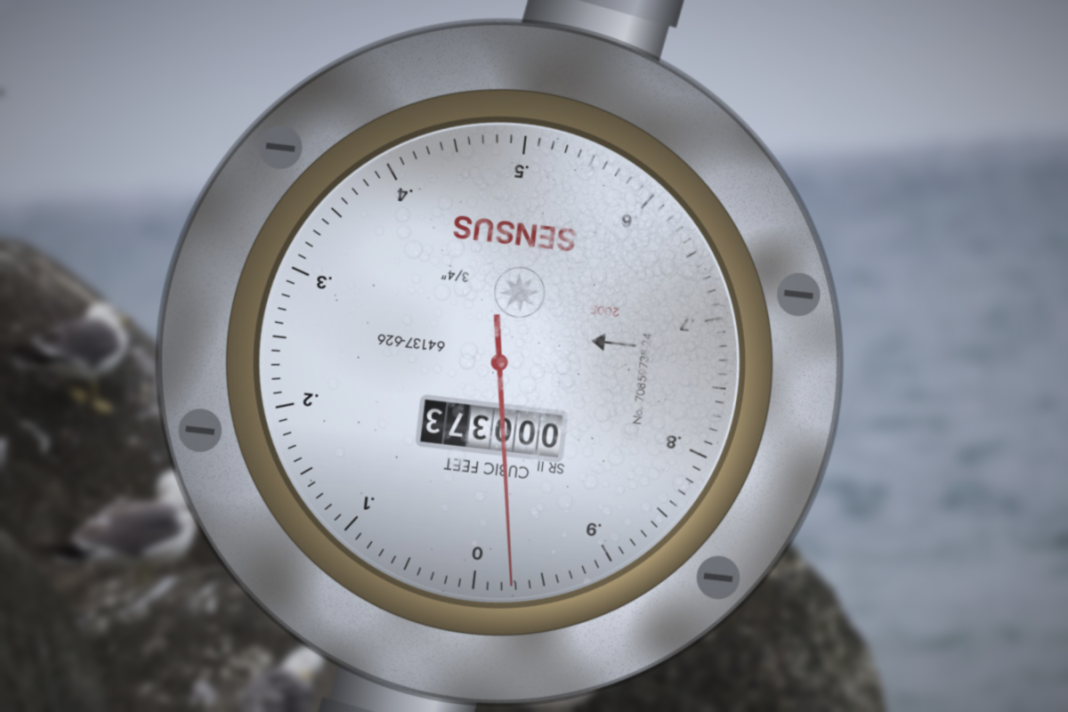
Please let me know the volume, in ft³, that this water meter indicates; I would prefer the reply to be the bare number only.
372.97
